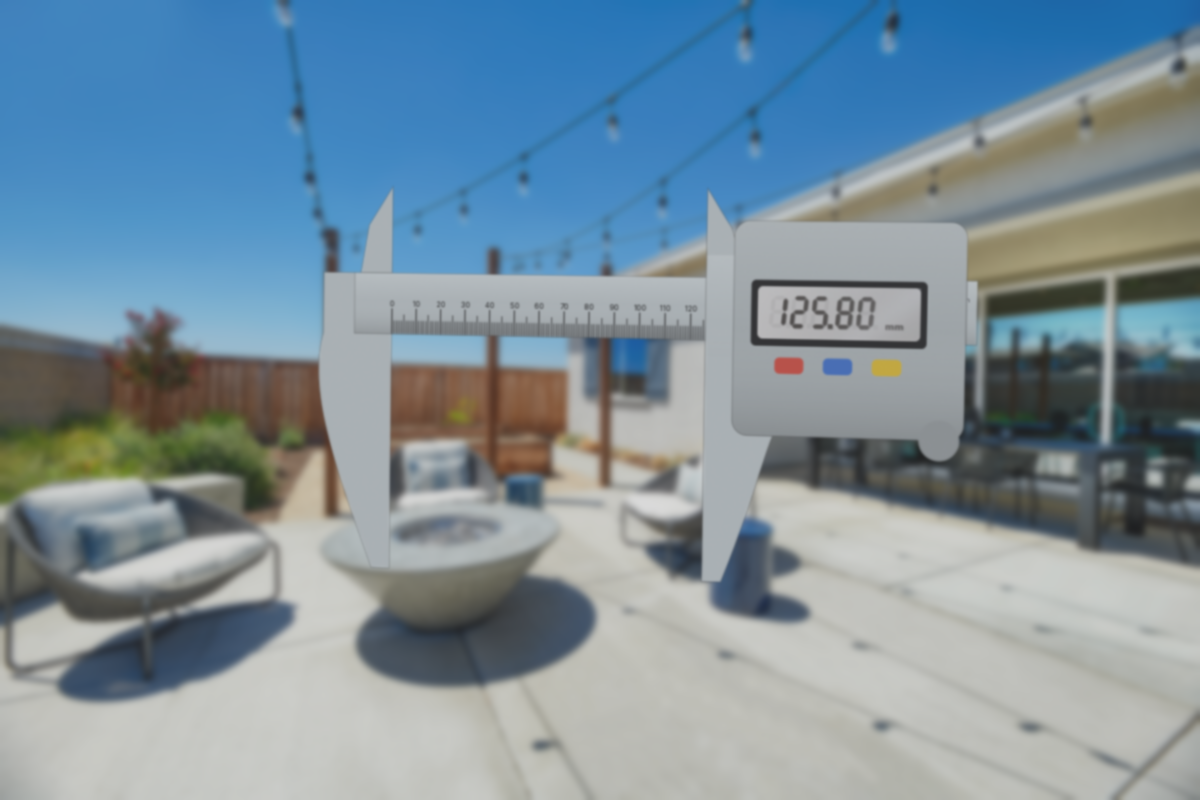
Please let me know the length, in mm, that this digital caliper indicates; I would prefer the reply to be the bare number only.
125.80
